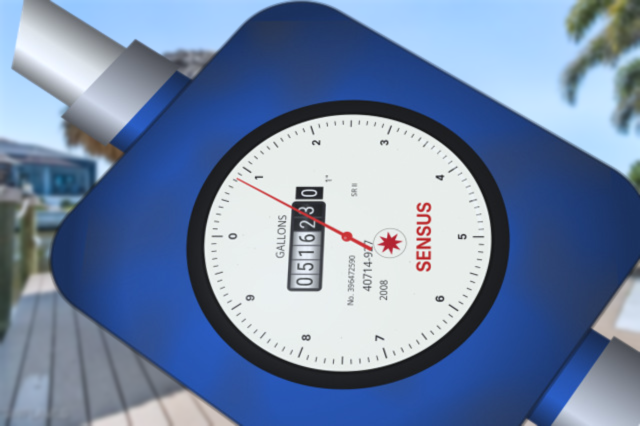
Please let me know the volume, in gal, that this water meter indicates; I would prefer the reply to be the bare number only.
516230.8
